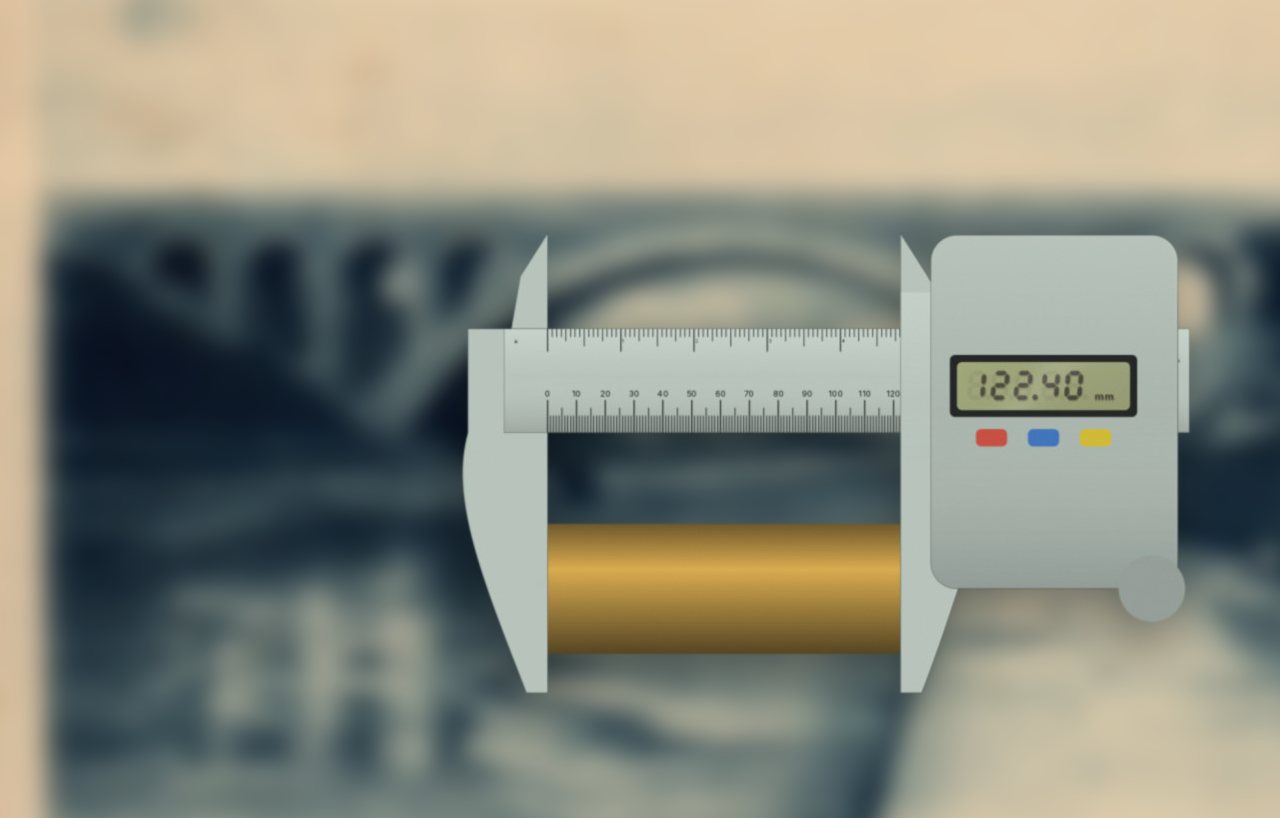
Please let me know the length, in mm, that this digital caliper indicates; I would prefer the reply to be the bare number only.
122.40
